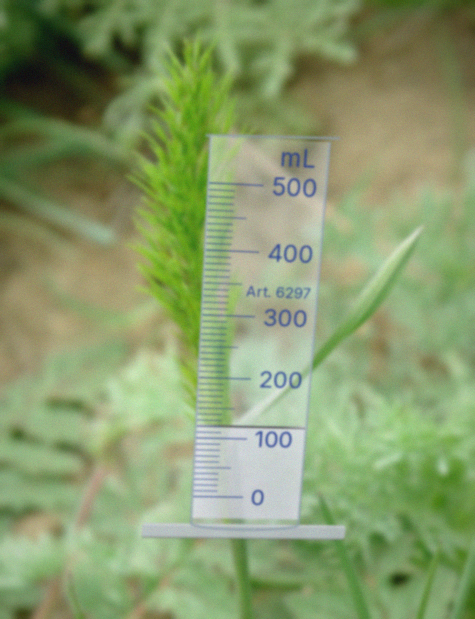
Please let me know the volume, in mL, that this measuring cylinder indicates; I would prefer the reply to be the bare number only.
120
